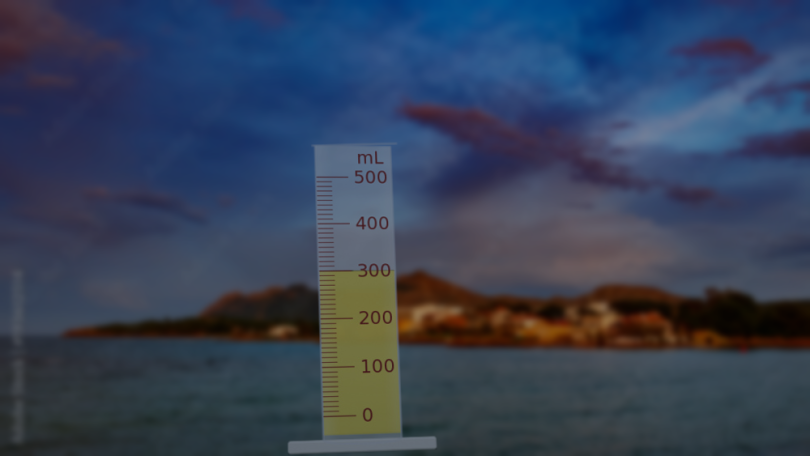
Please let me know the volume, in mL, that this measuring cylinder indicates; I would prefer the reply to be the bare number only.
300
